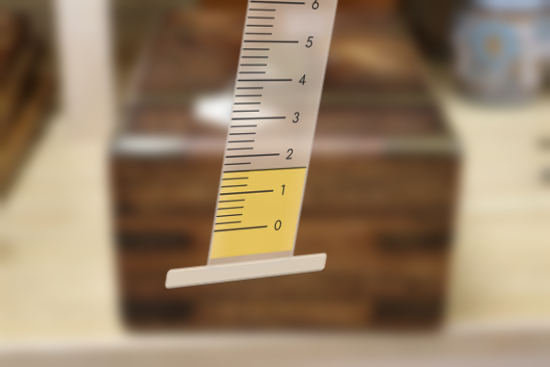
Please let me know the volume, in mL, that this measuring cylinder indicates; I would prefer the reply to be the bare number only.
1.6
